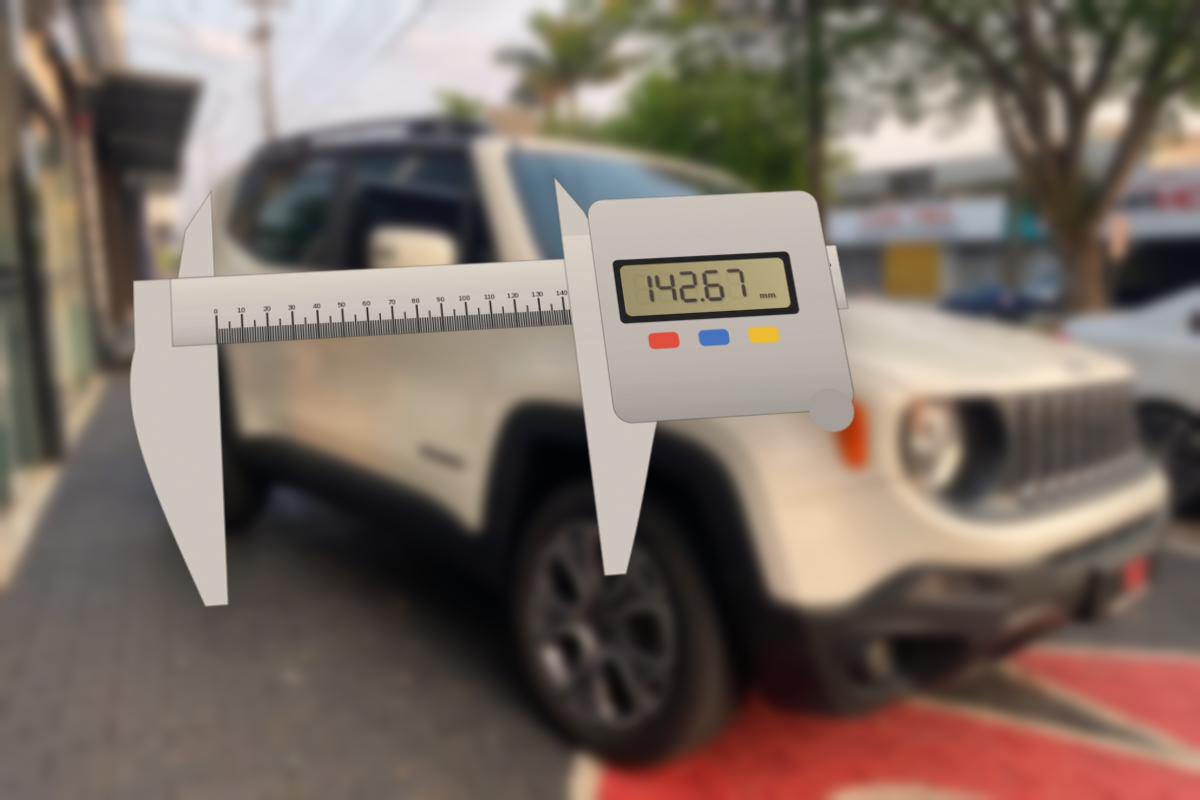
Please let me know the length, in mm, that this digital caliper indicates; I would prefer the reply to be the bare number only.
142.67
